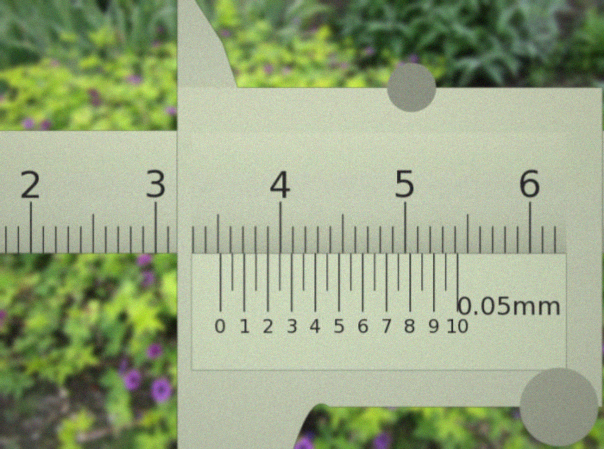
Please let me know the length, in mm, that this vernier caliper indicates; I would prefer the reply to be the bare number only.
35.2
